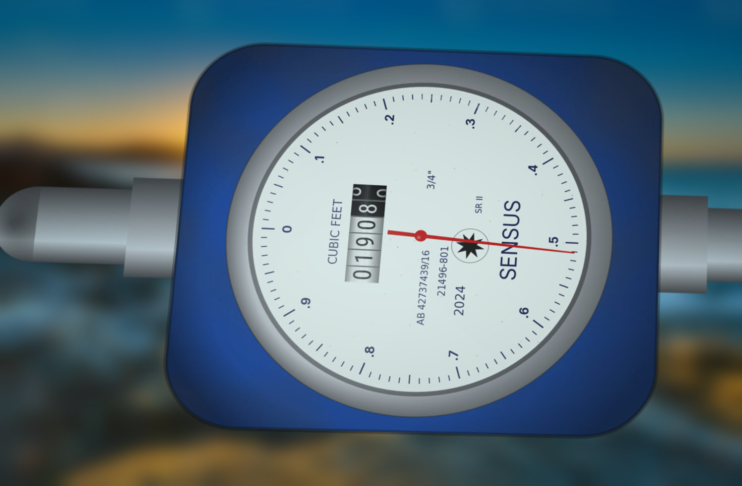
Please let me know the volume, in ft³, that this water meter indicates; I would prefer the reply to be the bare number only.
19088.51
